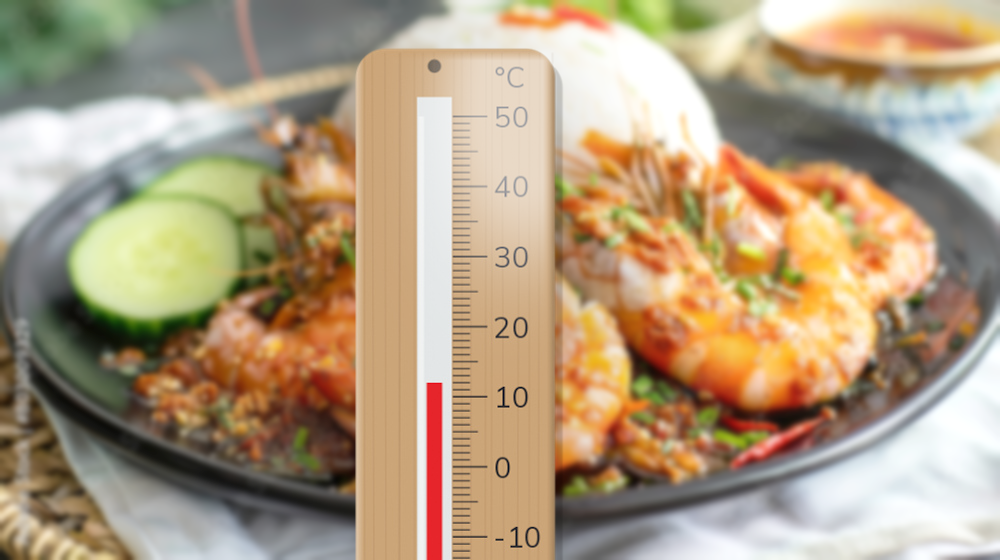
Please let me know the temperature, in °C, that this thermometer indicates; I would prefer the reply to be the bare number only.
12
